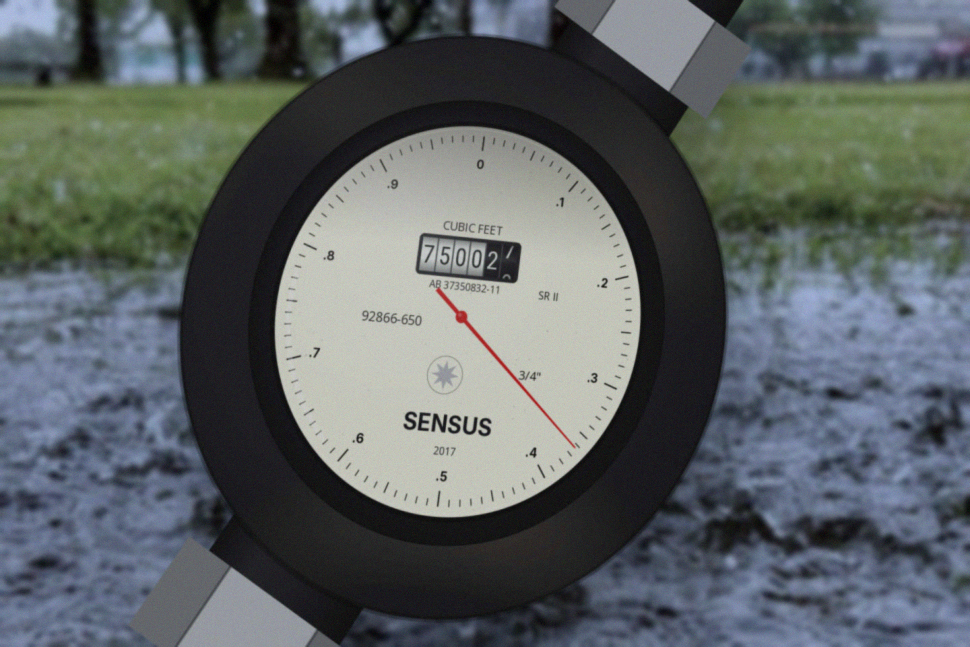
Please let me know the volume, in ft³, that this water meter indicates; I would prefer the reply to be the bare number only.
750027.36
